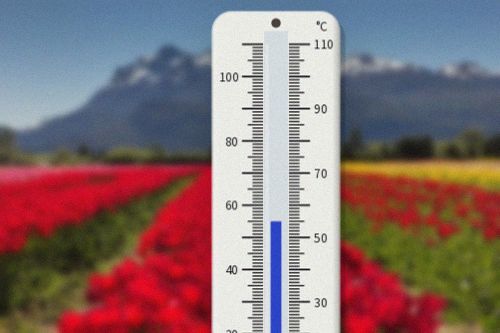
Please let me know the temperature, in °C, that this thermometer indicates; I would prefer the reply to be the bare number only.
55
